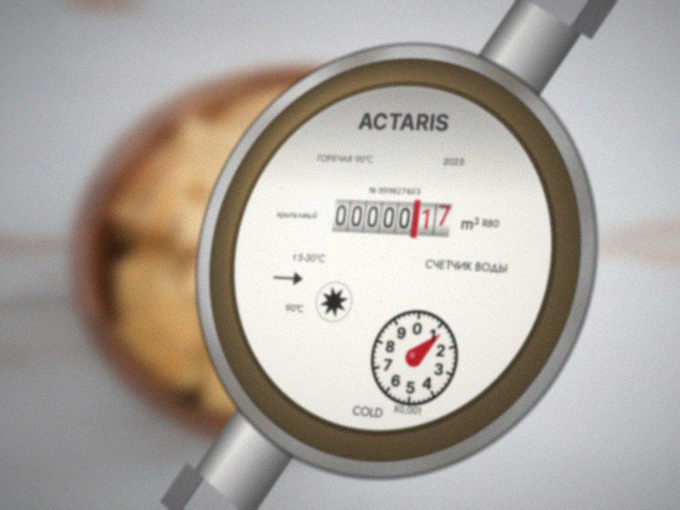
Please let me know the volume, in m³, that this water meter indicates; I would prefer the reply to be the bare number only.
0.171
